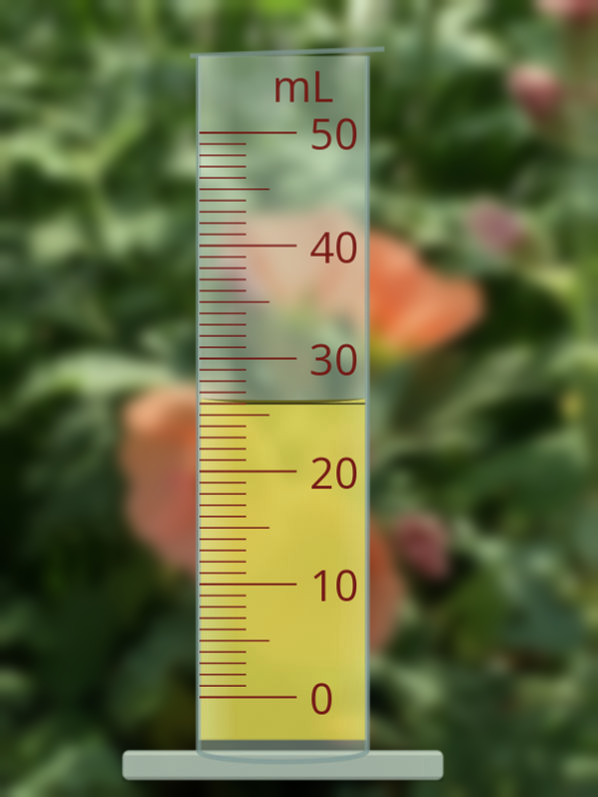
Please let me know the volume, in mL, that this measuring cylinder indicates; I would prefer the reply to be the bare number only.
26
